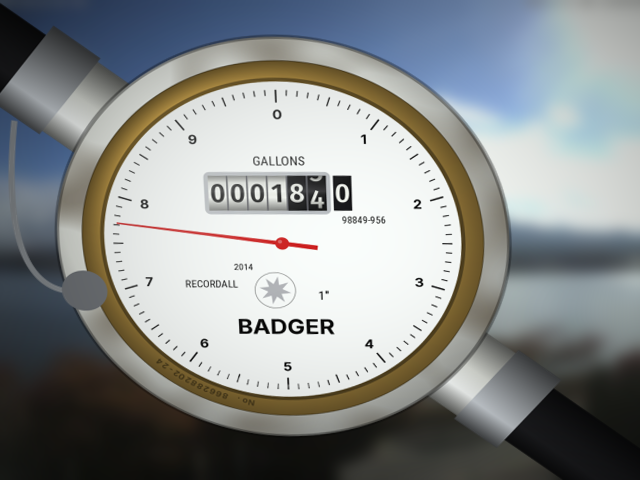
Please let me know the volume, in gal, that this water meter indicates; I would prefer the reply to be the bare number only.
1837.7
